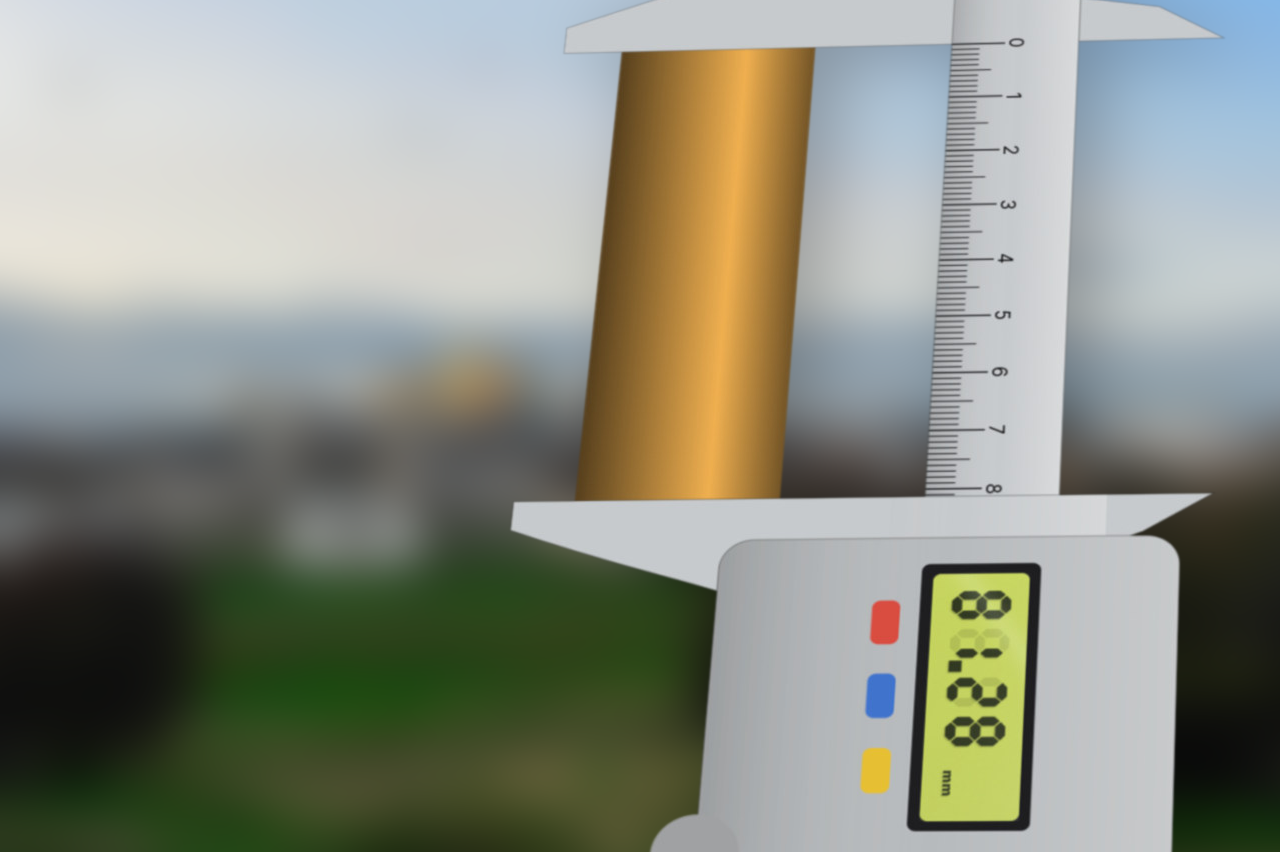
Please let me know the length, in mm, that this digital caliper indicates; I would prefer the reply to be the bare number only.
81.28
